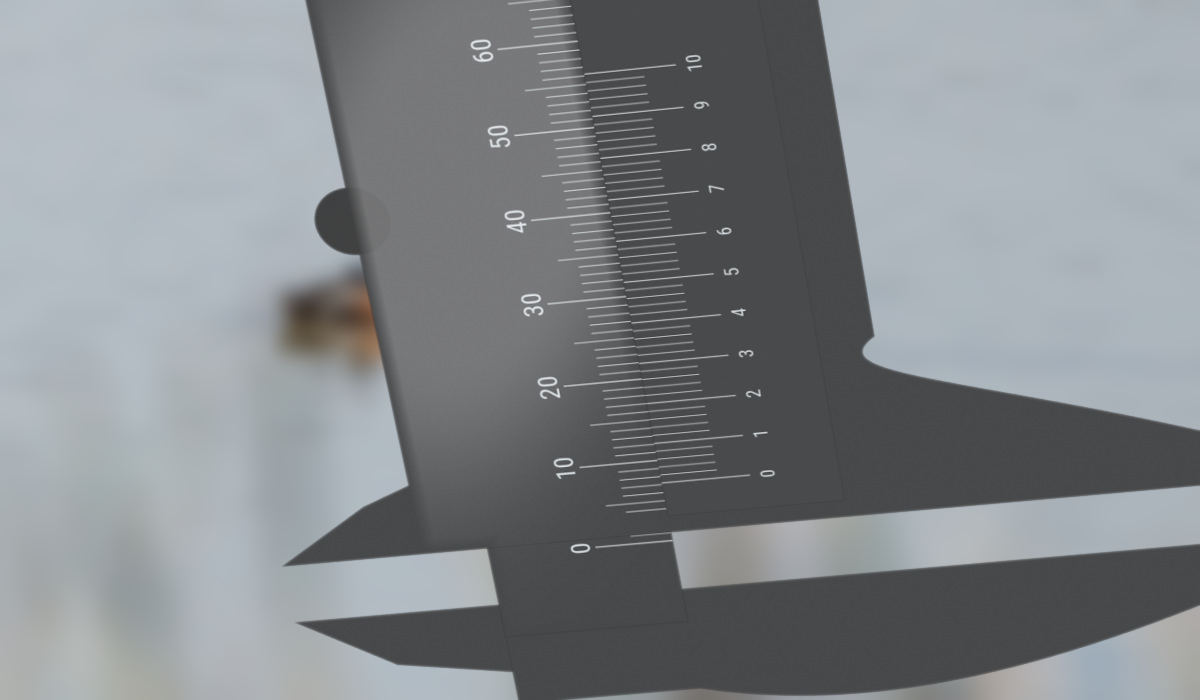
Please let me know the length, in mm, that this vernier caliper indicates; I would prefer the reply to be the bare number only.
7.2
